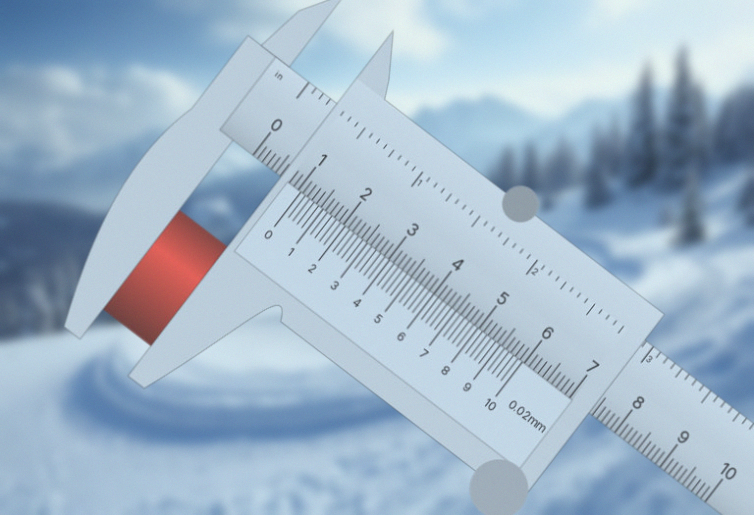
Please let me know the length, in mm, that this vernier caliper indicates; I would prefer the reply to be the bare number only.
10.6
